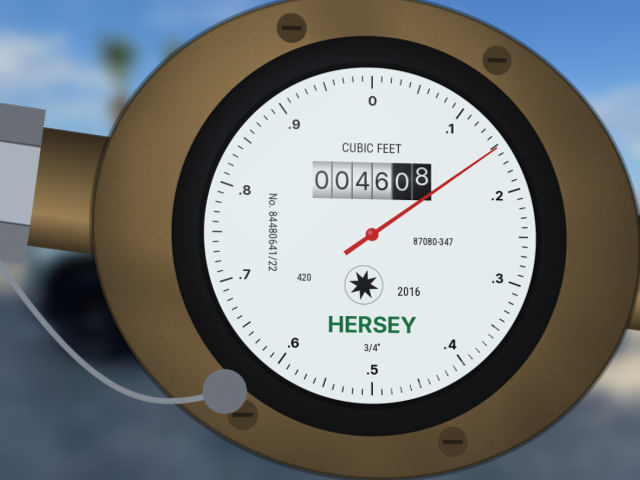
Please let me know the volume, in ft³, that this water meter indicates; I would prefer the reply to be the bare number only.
4608.15
